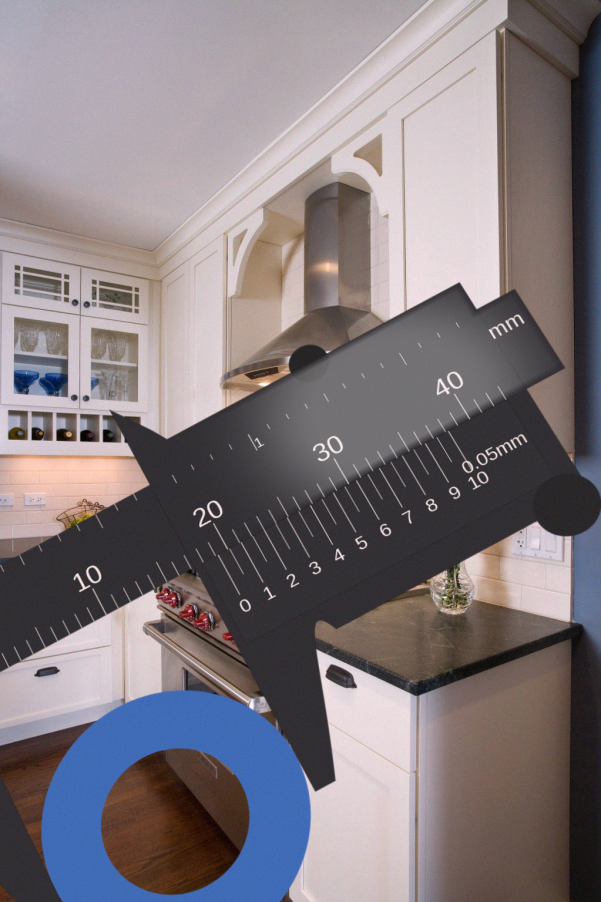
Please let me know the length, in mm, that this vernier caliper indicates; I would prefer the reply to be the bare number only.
19.2
